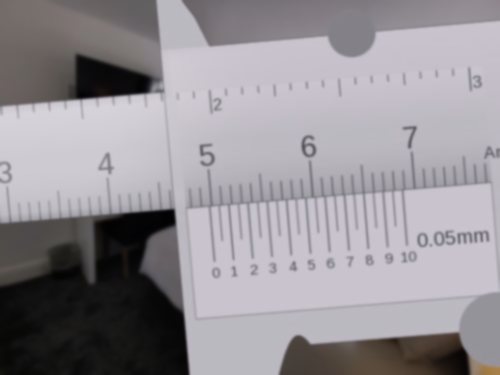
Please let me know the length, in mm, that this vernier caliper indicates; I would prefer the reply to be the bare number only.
49.8
